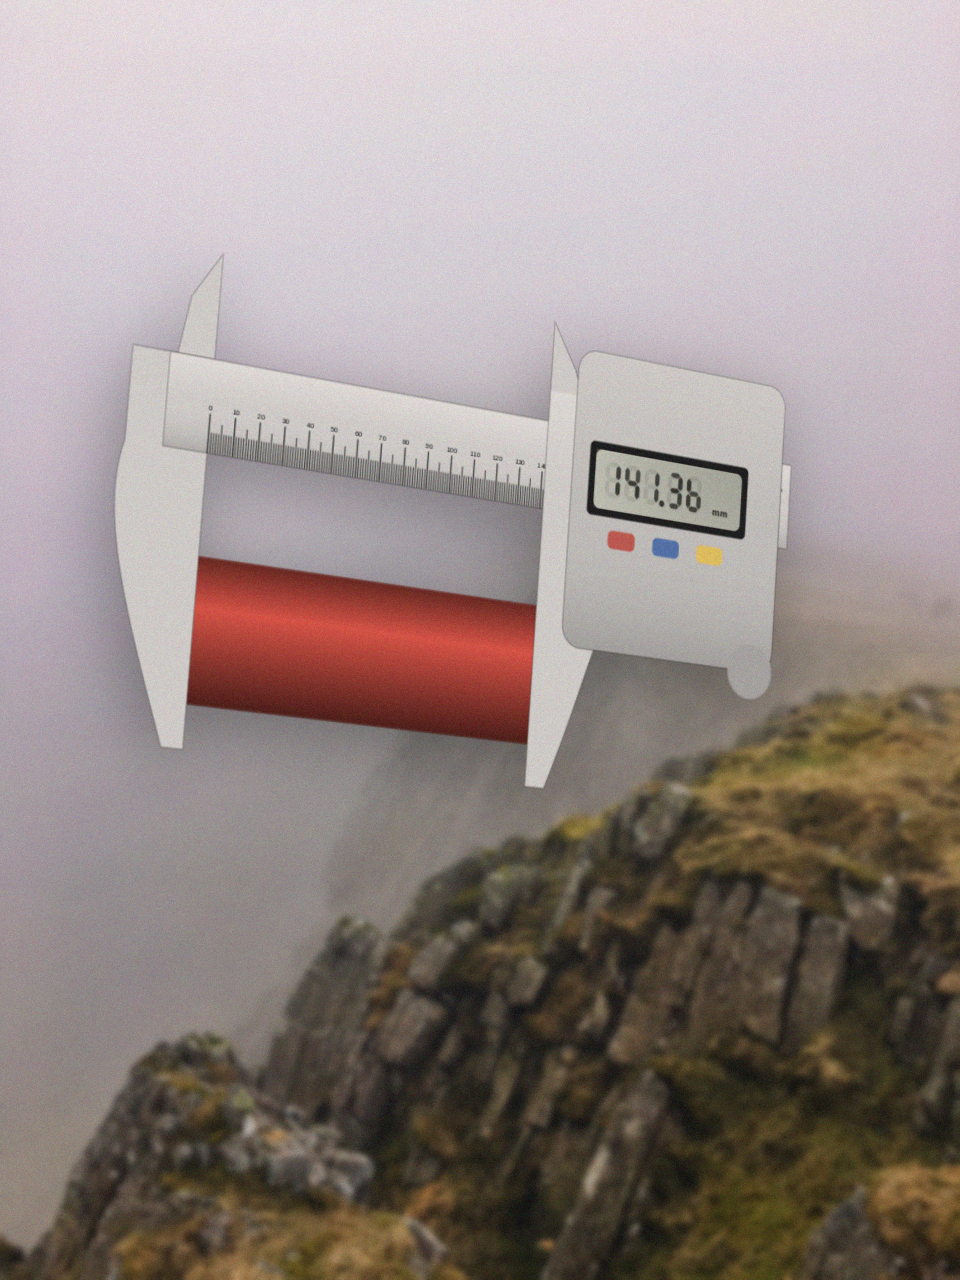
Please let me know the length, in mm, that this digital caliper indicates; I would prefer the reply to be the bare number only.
141.36
